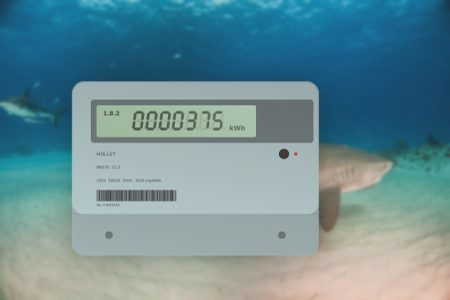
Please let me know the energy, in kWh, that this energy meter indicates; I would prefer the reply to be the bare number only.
375
